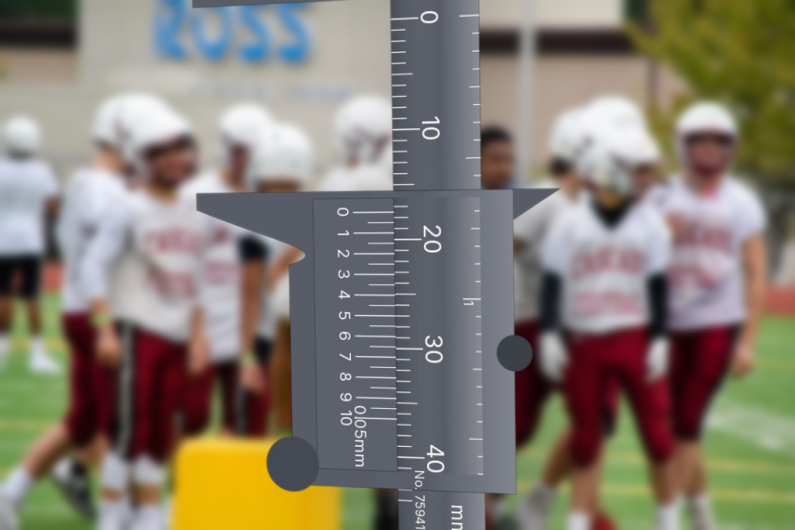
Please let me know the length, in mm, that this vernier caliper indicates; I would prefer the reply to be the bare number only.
17.5
